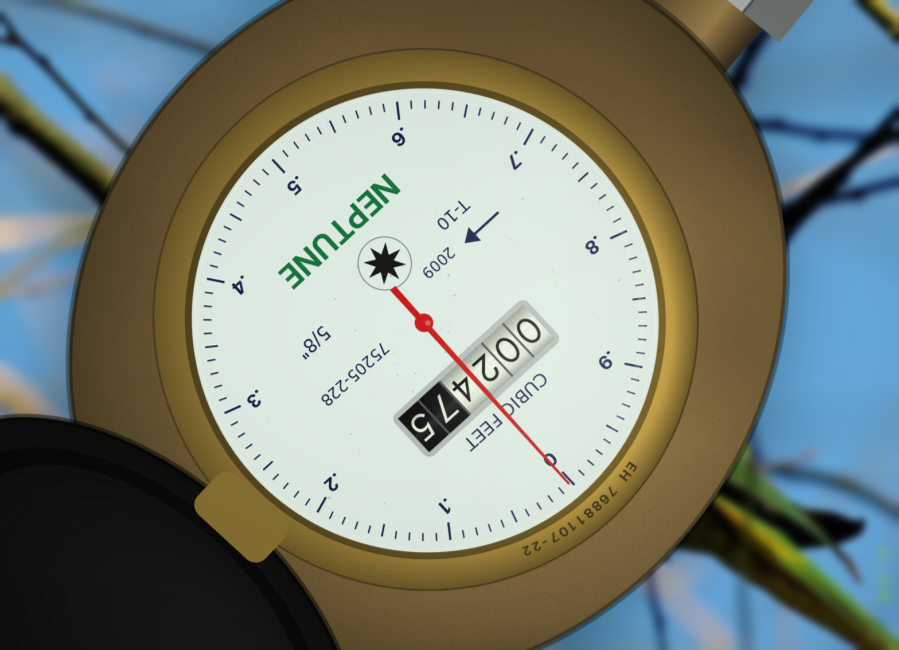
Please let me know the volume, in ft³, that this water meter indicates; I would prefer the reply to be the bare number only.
2475.00
